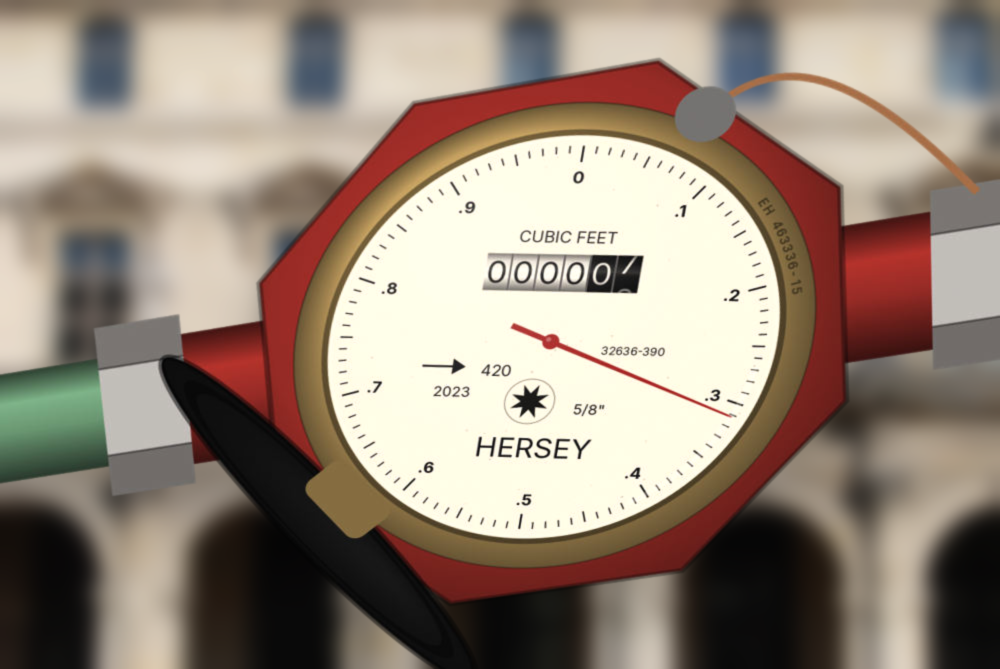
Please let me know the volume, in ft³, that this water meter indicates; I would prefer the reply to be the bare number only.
7.31
